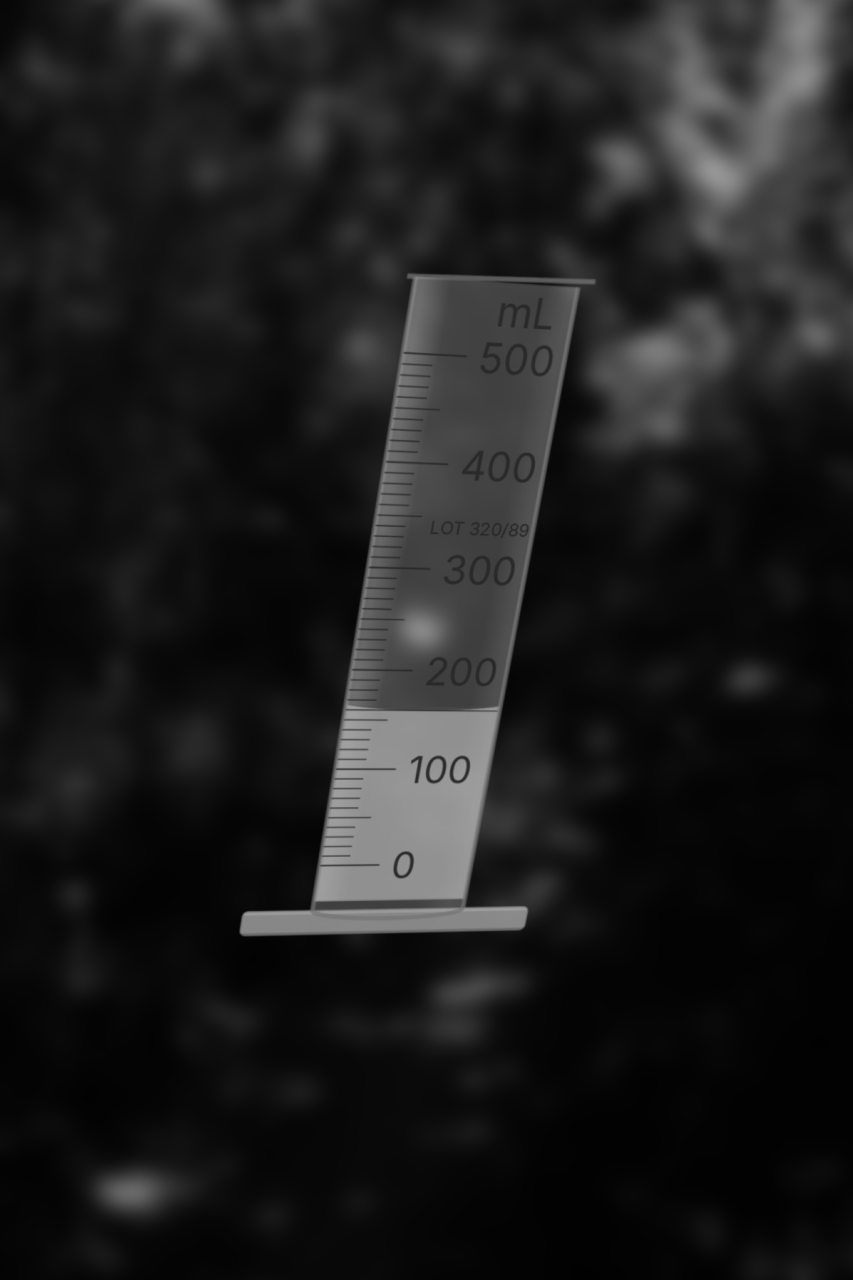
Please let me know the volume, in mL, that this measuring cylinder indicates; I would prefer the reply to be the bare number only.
160
